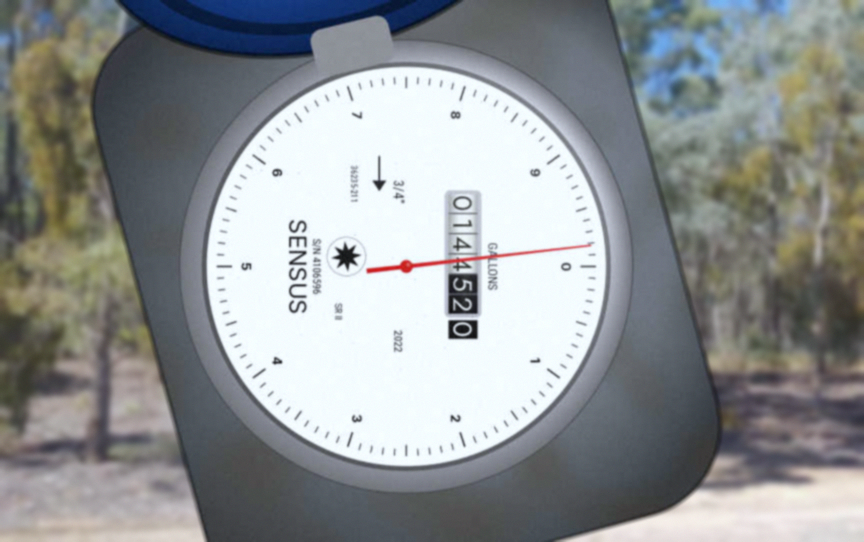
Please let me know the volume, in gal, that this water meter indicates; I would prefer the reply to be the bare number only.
144519.8
